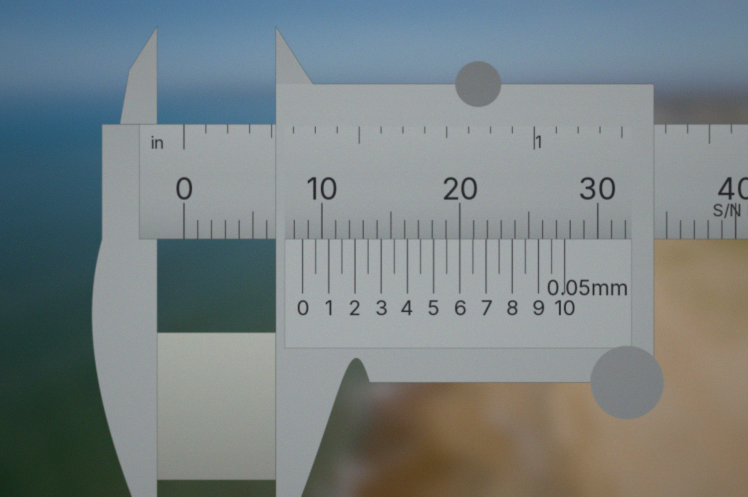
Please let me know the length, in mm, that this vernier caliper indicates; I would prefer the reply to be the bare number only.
8.6
